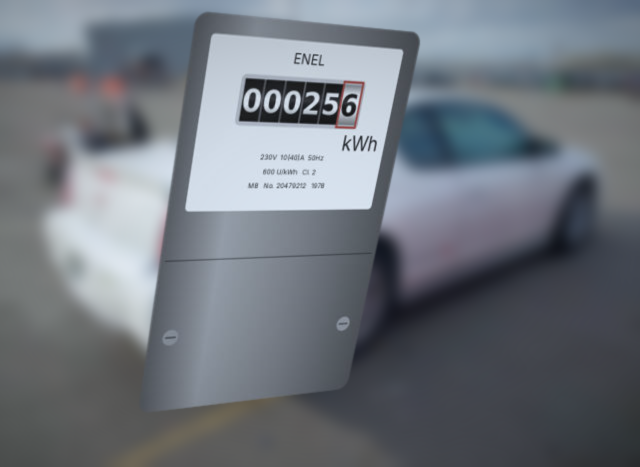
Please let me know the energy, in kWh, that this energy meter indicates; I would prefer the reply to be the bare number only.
25.6
